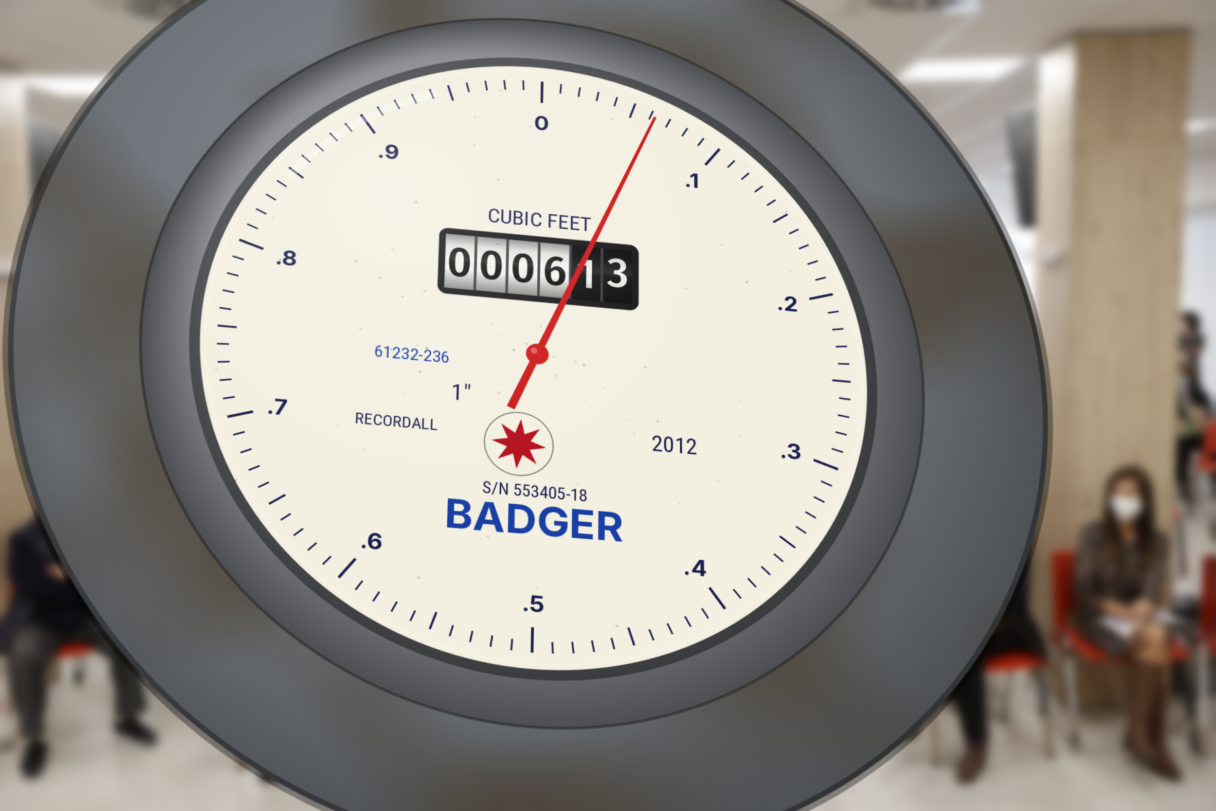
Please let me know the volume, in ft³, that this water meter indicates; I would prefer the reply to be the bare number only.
613.06
